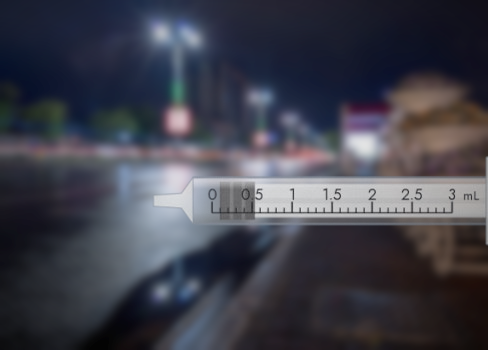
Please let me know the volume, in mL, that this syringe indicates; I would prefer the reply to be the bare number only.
0.1
